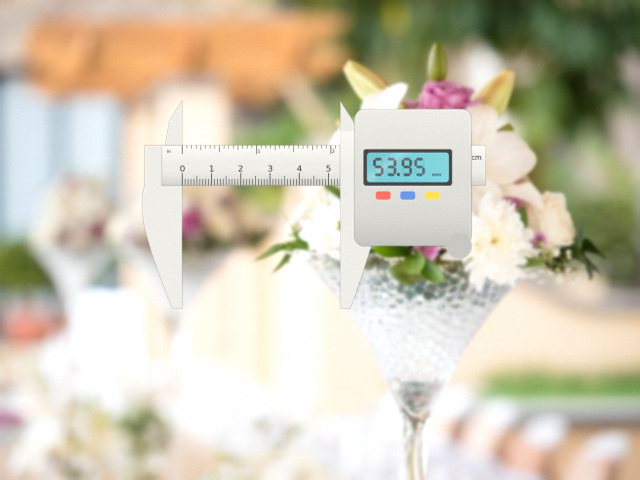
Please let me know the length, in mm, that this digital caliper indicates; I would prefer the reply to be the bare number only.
53.95
